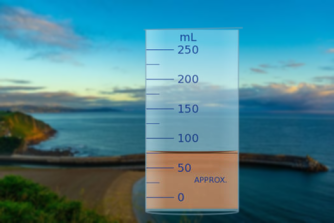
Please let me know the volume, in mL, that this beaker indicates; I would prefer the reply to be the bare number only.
75
